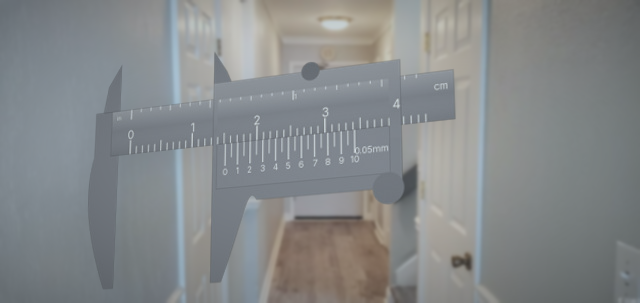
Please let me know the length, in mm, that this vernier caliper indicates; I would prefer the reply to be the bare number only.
15.2
